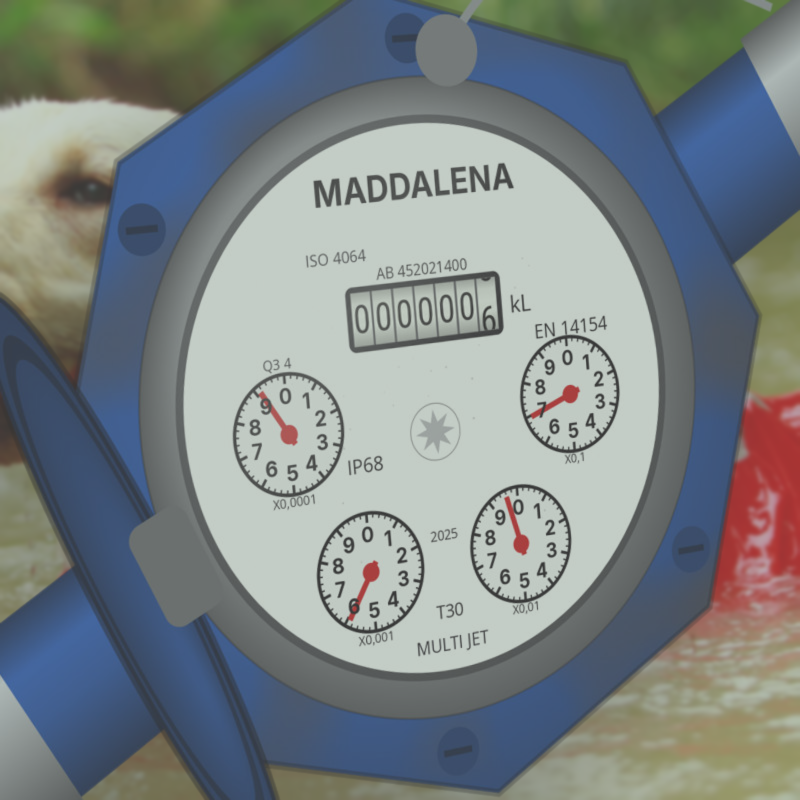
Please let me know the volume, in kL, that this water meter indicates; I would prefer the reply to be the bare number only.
5.6959
